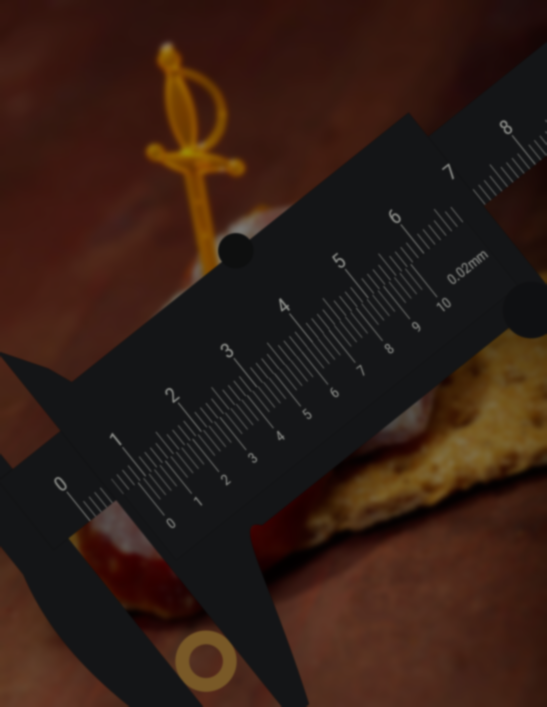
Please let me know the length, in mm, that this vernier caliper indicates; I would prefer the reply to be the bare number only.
8.6
